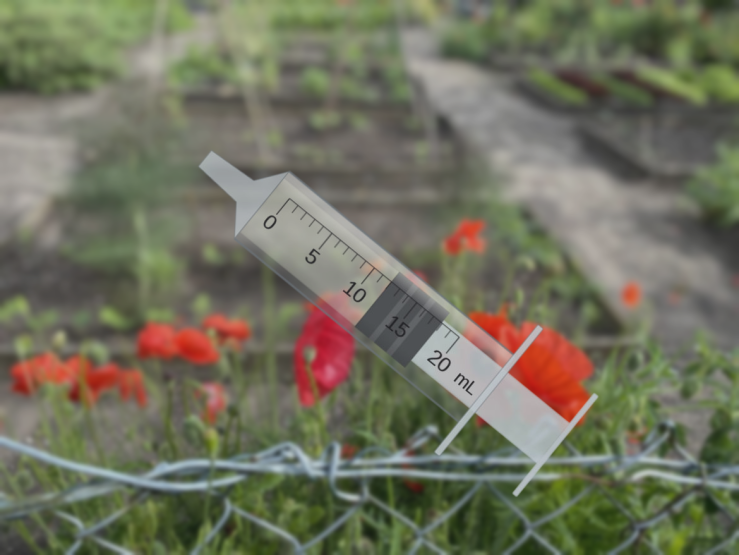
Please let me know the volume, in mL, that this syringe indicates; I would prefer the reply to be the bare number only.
12
